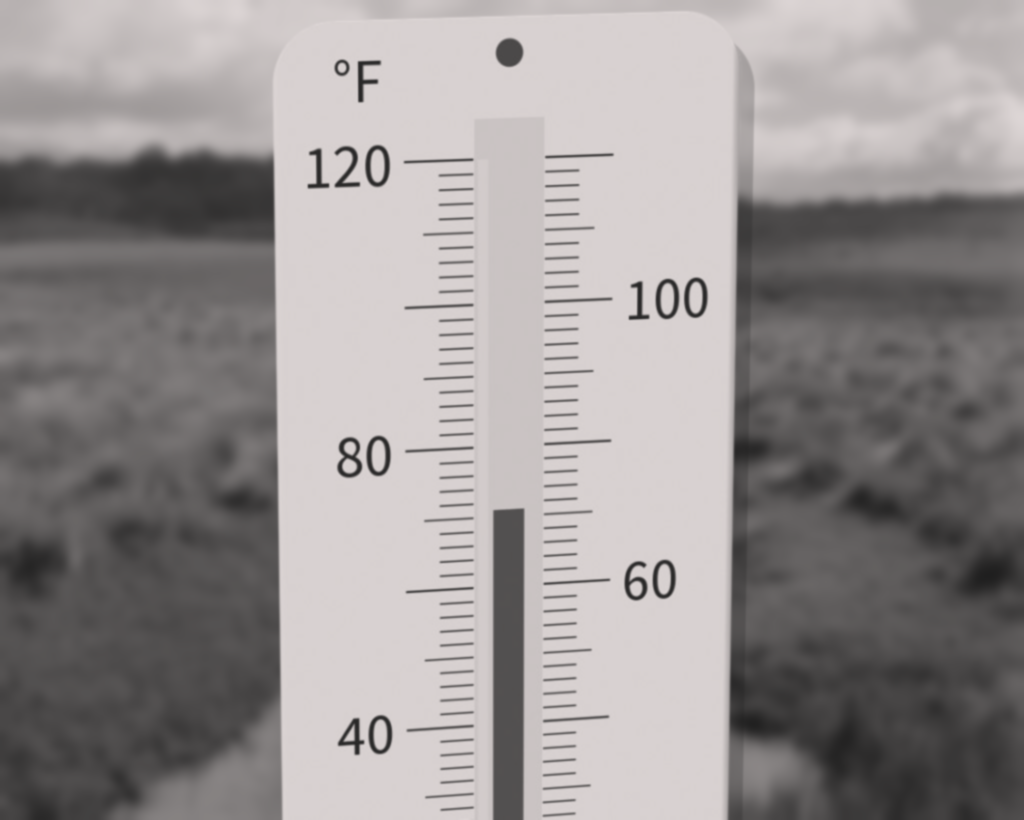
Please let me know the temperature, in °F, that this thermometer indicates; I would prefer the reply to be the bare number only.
71
